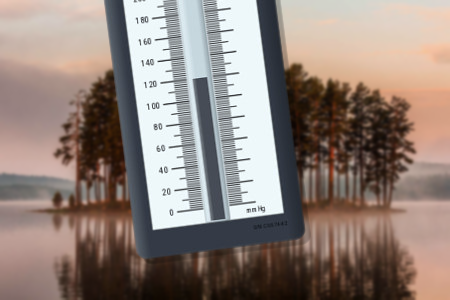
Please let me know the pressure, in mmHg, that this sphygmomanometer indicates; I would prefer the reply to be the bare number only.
120
